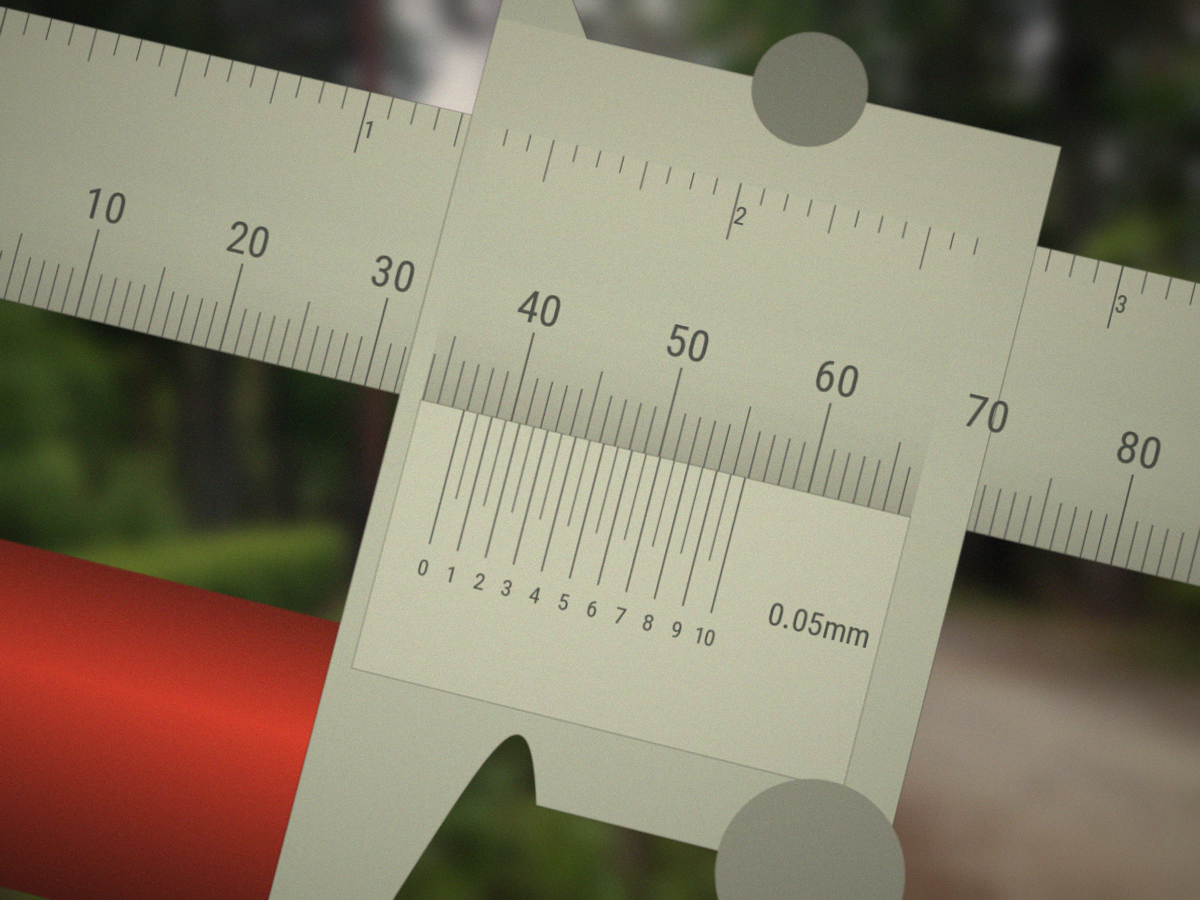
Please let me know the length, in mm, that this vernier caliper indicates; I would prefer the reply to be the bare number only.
36.8
